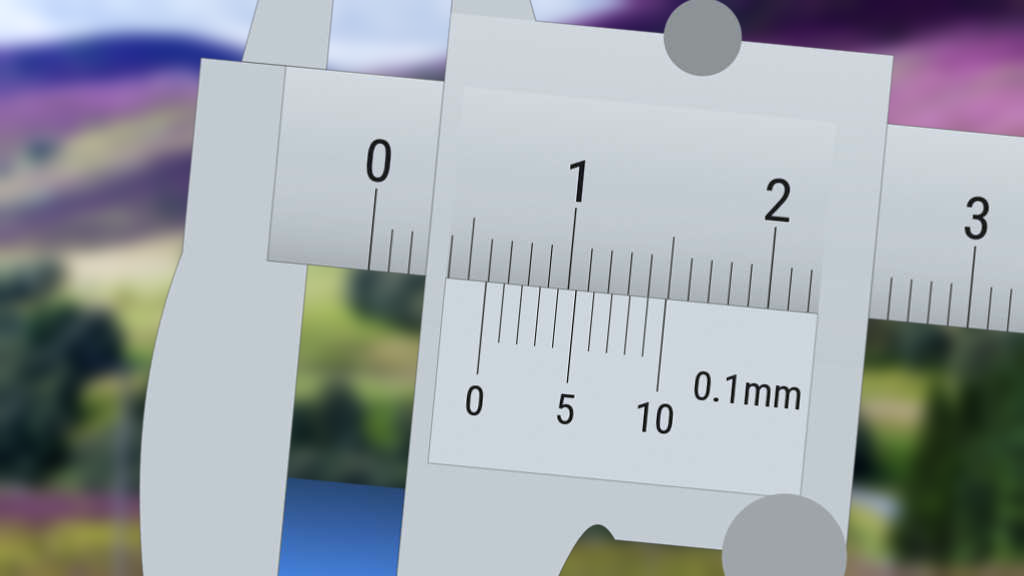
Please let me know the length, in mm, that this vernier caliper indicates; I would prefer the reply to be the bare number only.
5.9
